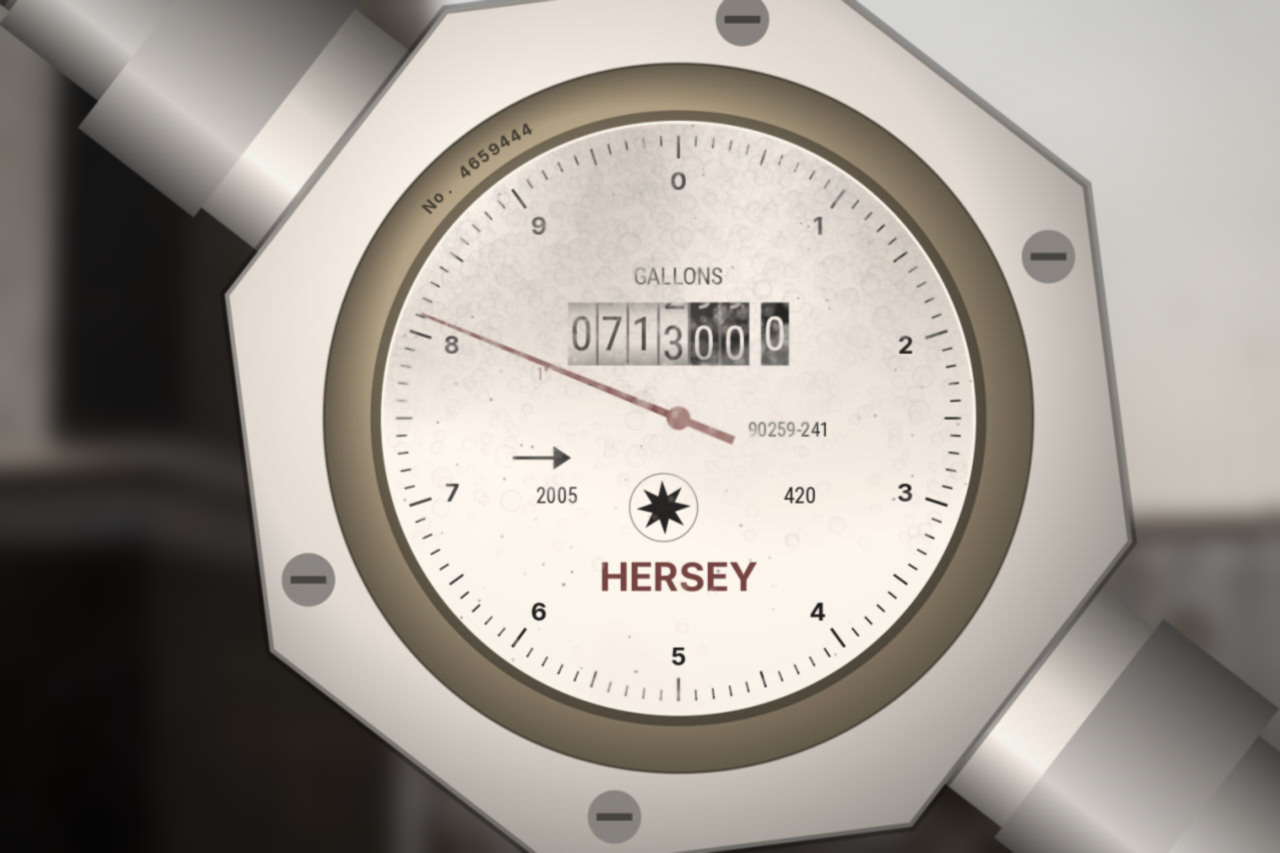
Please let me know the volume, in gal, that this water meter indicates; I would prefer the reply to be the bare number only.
712998.1
